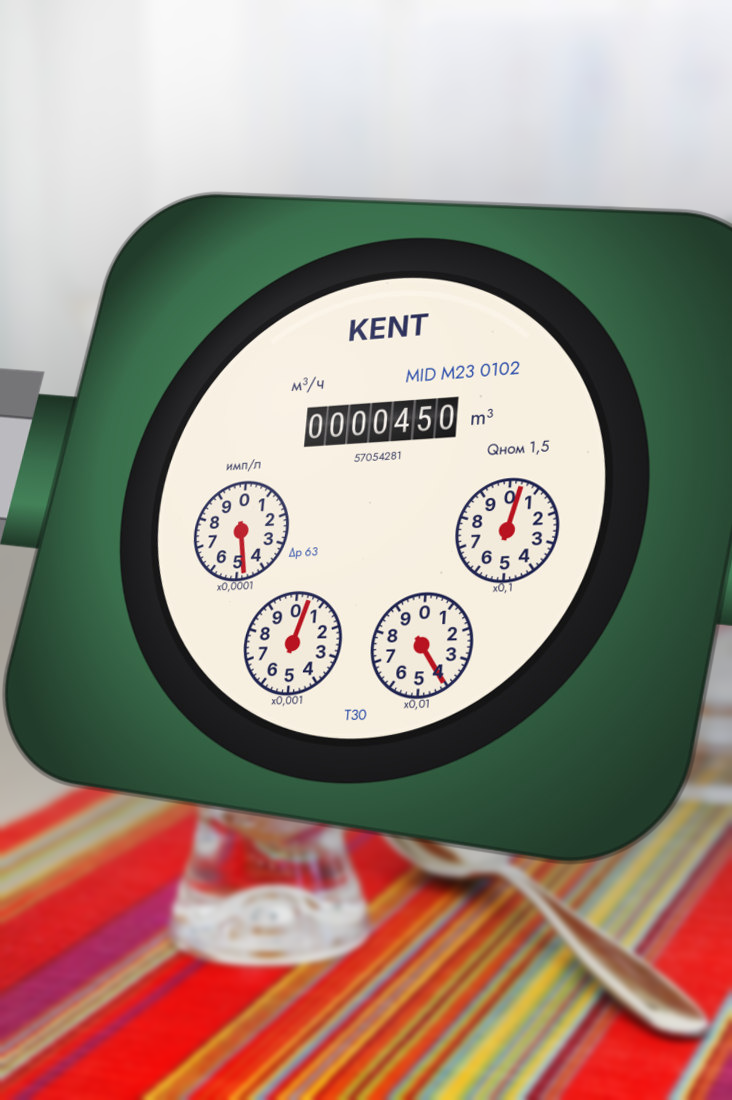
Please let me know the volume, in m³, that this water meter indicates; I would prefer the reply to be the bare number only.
450.0404
